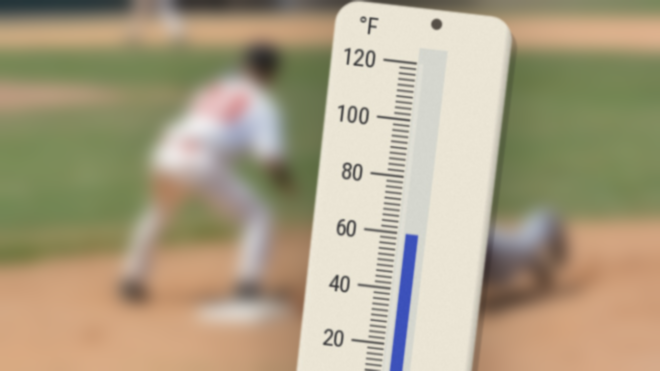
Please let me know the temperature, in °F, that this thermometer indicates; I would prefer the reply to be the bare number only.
60
